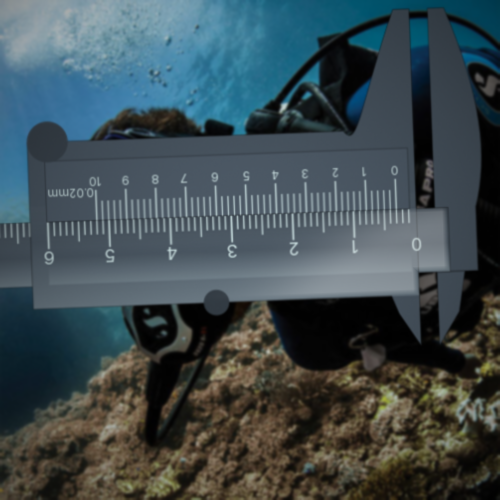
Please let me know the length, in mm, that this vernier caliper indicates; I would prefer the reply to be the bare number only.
3.0
